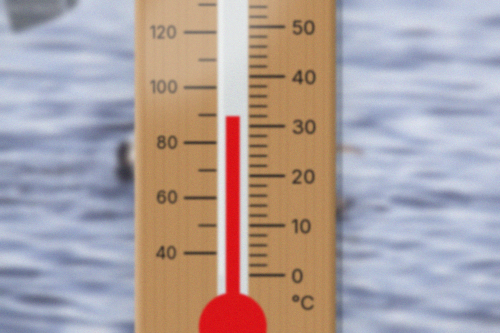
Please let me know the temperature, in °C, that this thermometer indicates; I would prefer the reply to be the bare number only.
32
